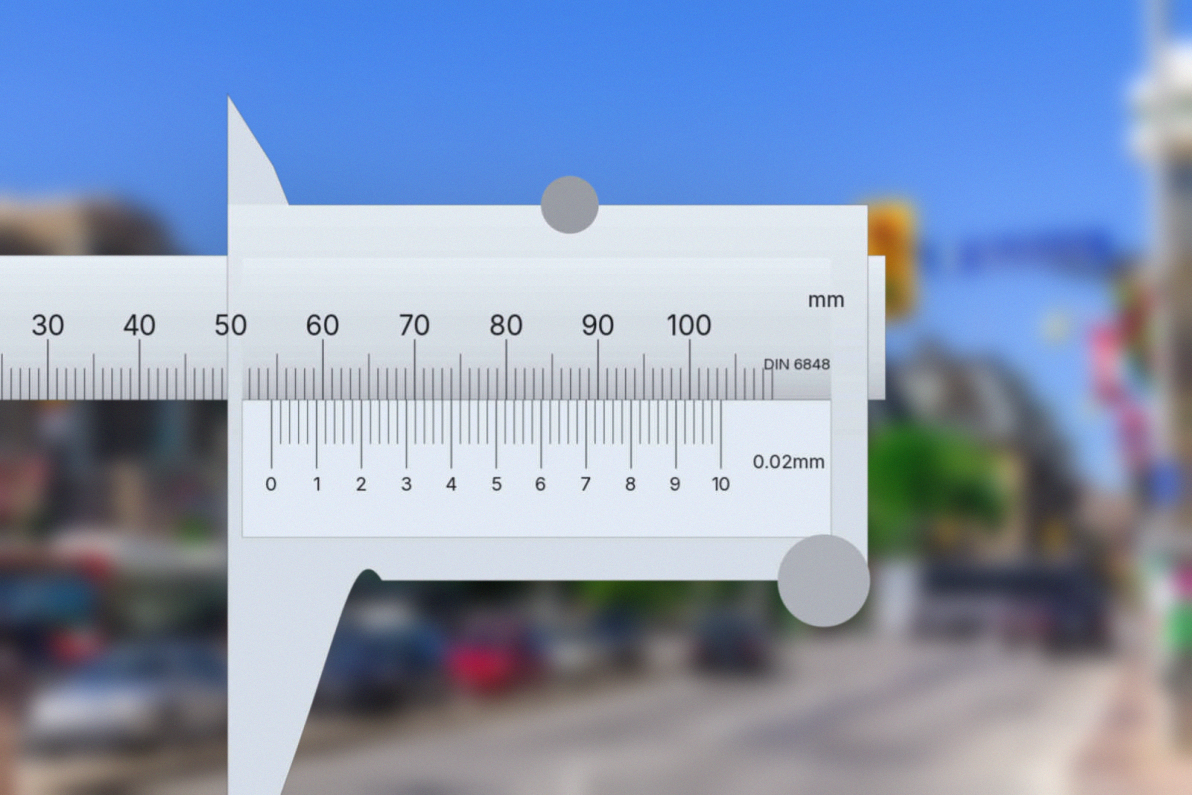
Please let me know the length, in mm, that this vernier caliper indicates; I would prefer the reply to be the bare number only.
54.4
